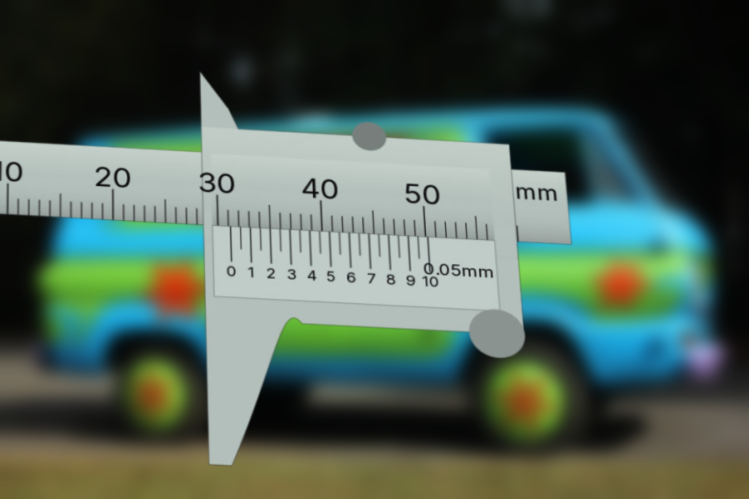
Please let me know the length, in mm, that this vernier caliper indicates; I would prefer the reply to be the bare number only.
31.2
